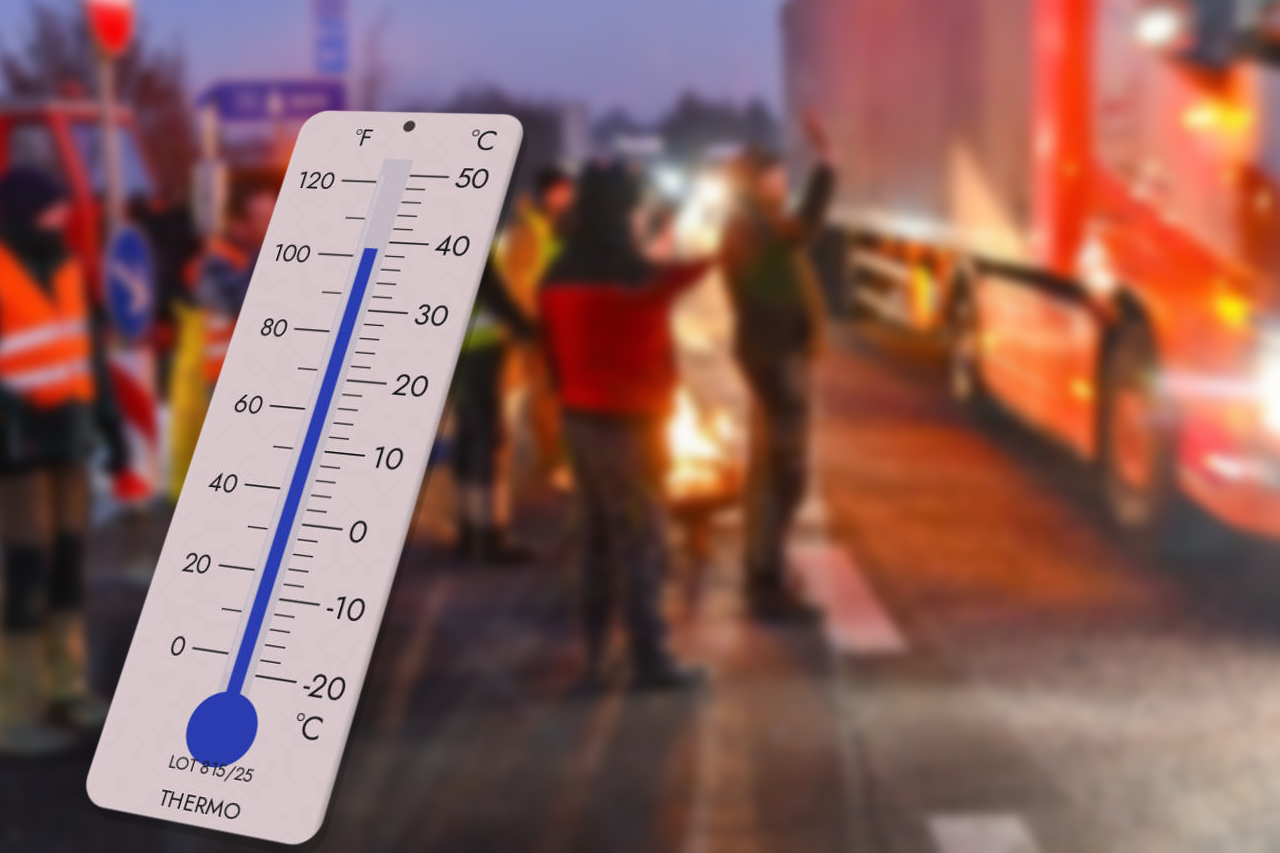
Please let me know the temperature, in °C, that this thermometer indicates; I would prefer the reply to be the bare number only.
39
